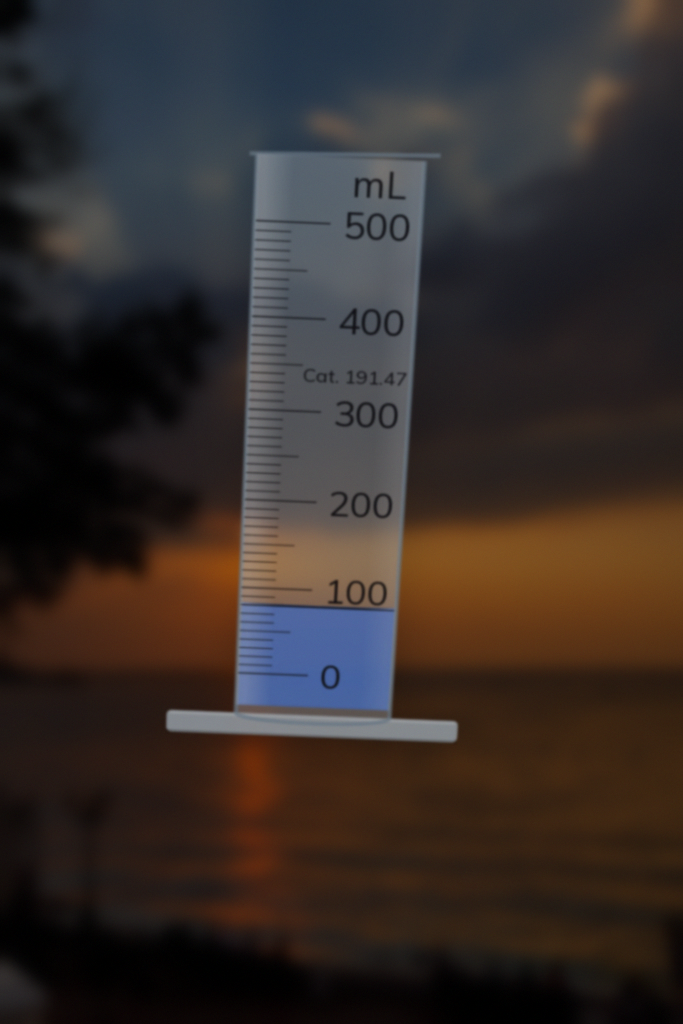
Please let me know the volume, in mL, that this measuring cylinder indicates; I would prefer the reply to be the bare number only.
80
